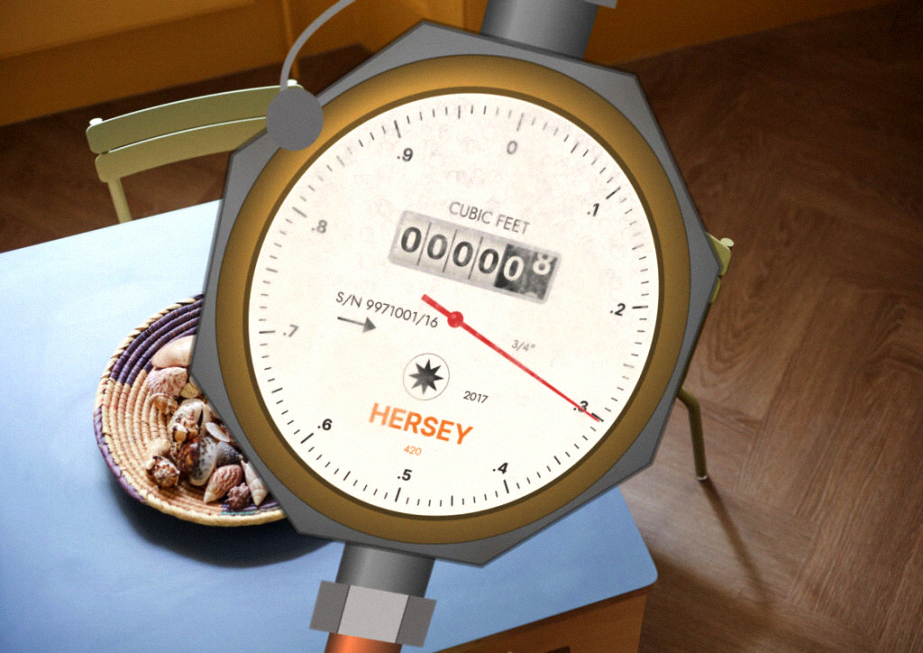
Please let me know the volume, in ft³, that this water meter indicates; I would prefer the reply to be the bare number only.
8.30
